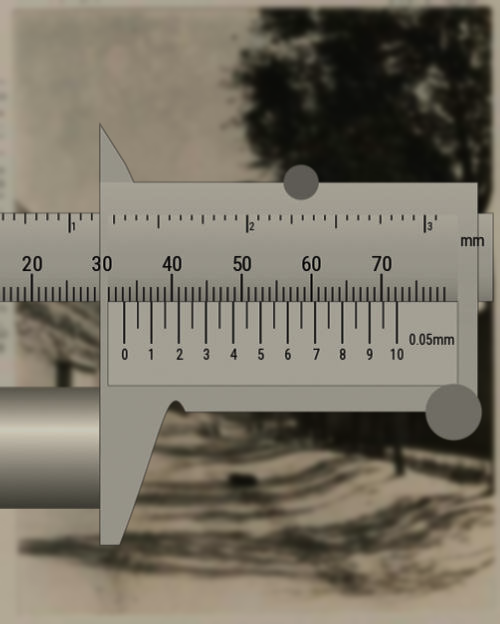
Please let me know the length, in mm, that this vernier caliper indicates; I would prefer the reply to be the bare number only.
33.2
